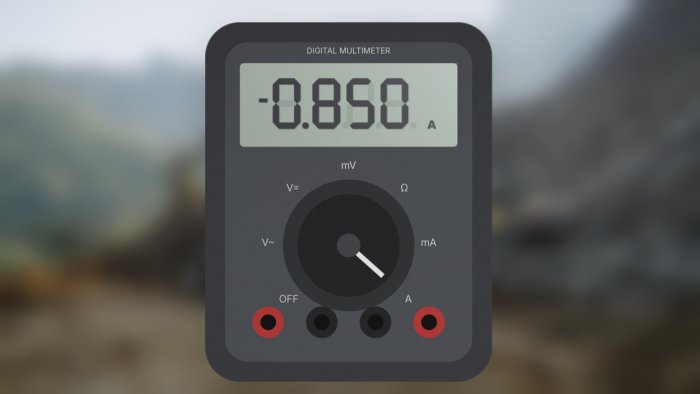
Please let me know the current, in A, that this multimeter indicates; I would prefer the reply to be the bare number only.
-0.850
